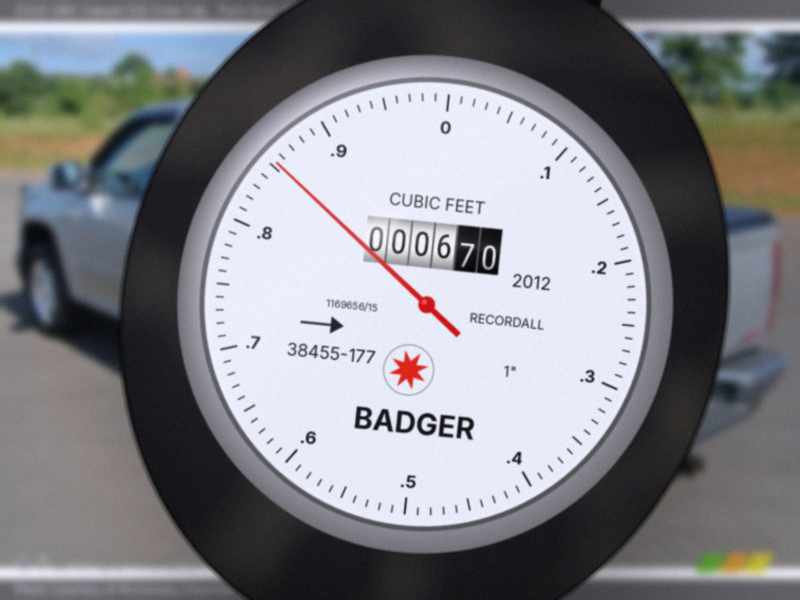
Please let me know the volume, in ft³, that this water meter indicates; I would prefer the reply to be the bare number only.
669.85
